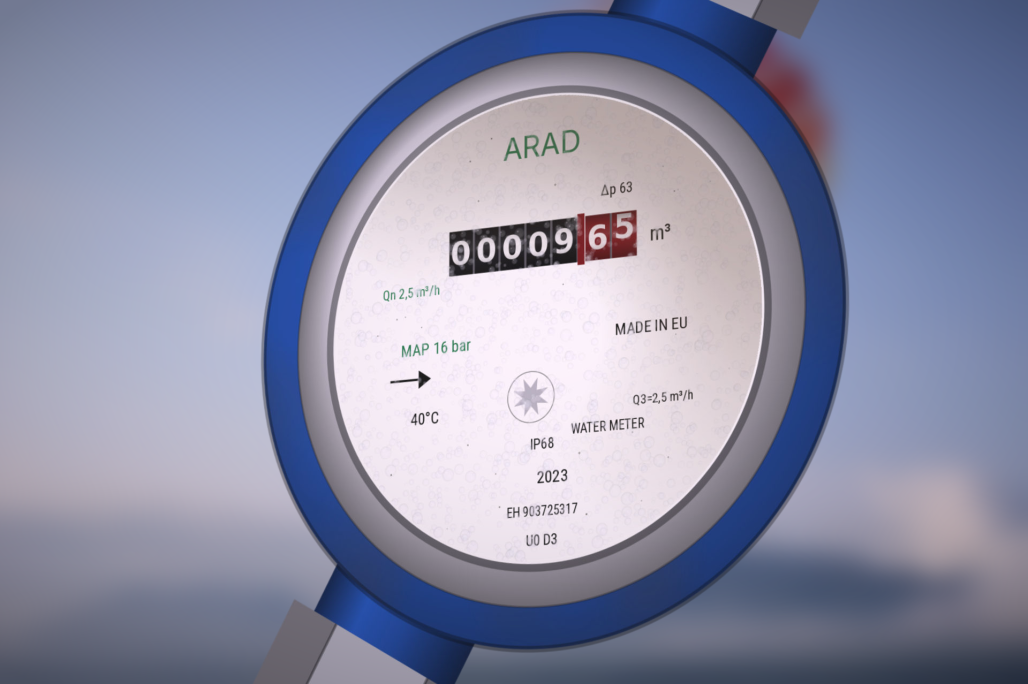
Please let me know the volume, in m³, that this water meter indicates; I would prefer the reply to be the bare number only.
9.65
